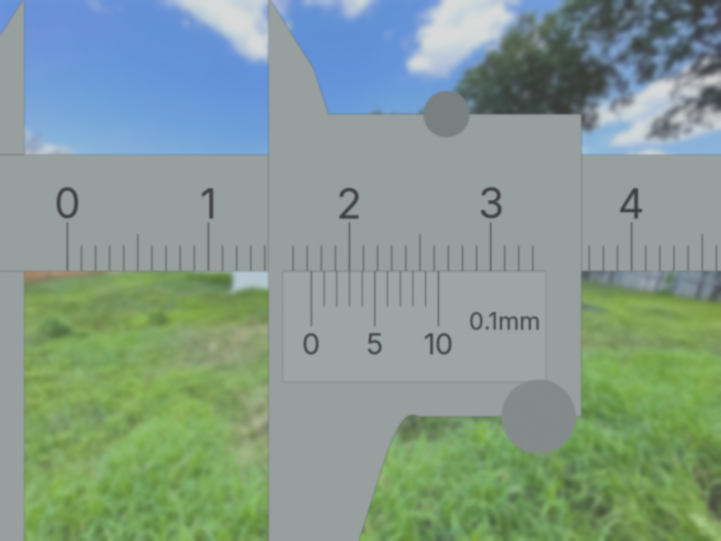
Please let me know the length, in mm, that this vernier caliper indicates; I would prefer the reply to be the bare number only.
17.3
